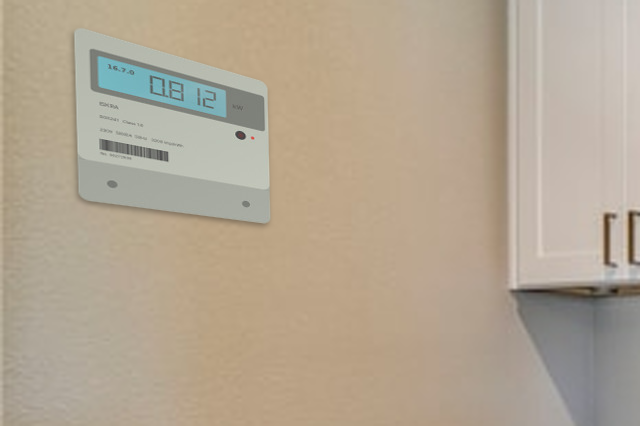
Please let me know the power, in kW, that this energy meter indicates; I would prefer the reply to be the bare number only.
0.812
